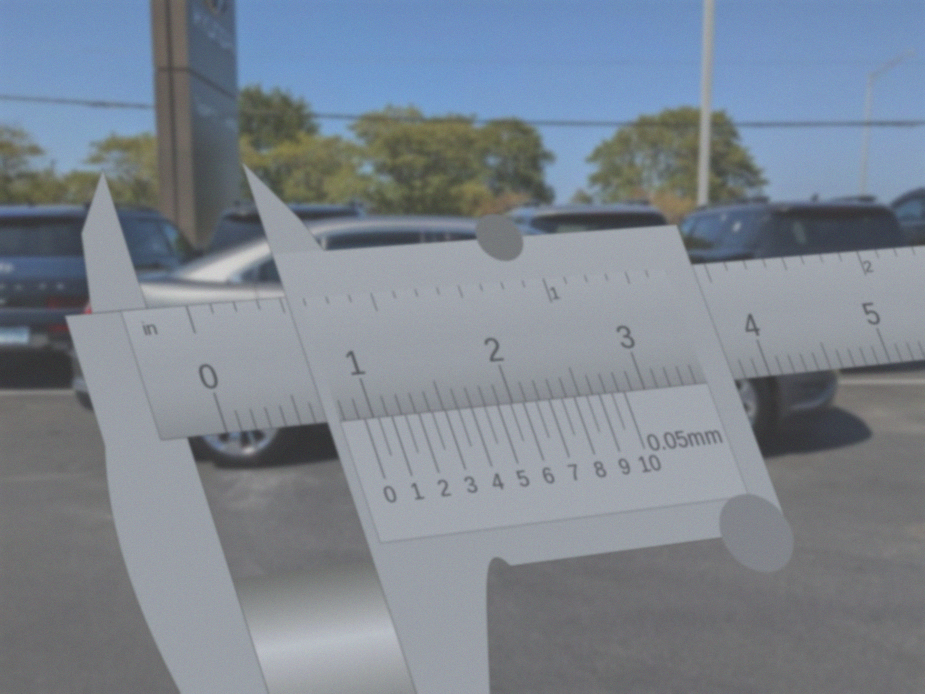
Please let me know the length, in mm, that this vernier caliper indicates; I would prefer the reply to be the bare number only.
9.4
